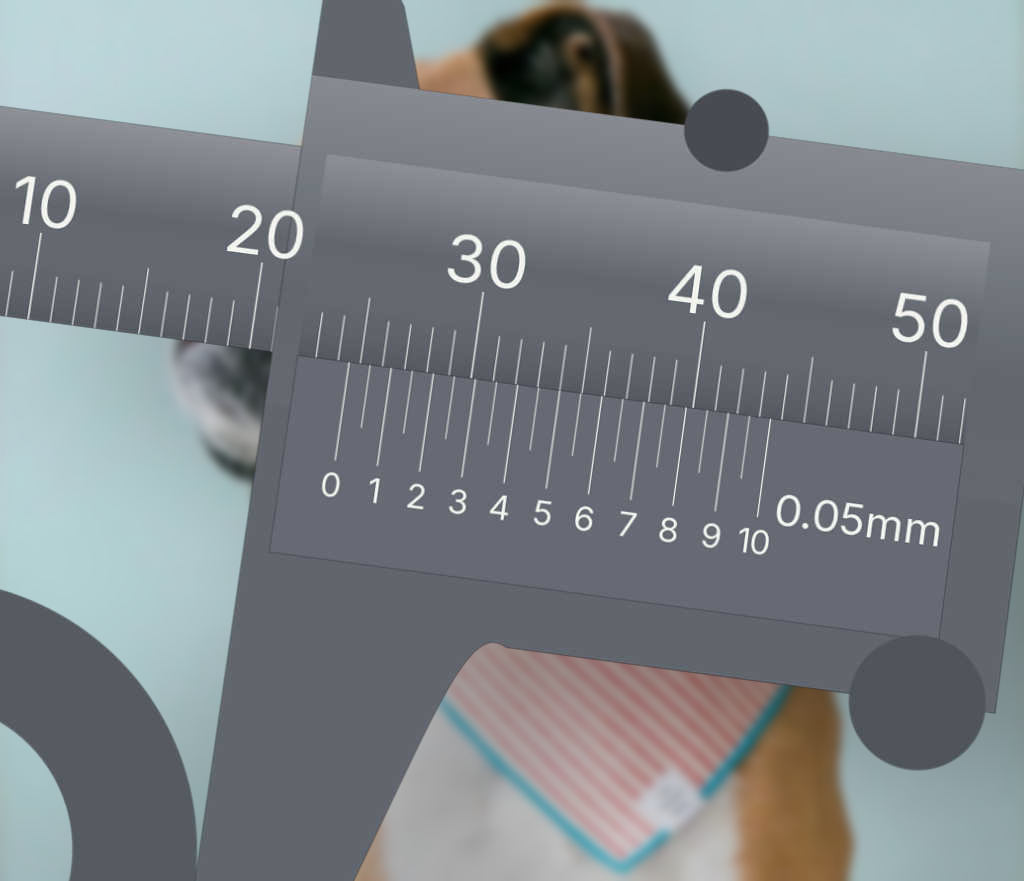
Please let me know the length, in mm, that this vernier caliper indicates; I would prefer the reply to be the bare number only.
24.5
